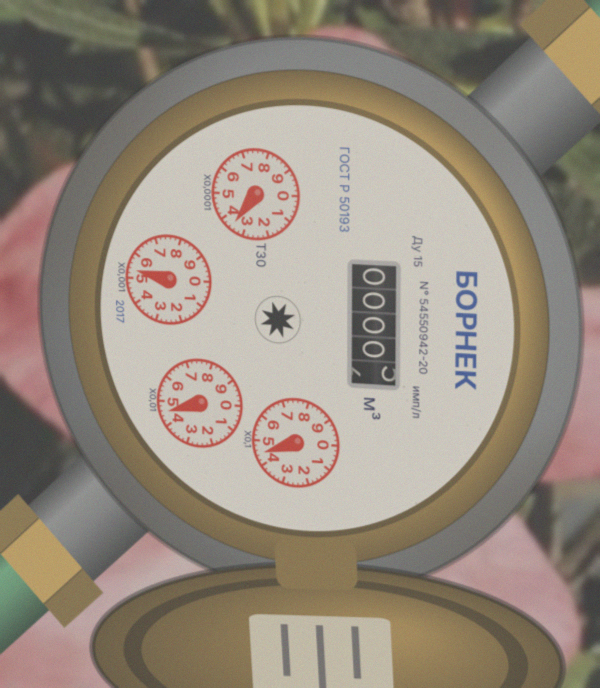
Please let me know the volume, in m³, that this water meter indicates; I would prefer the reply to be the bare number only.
5.4453
